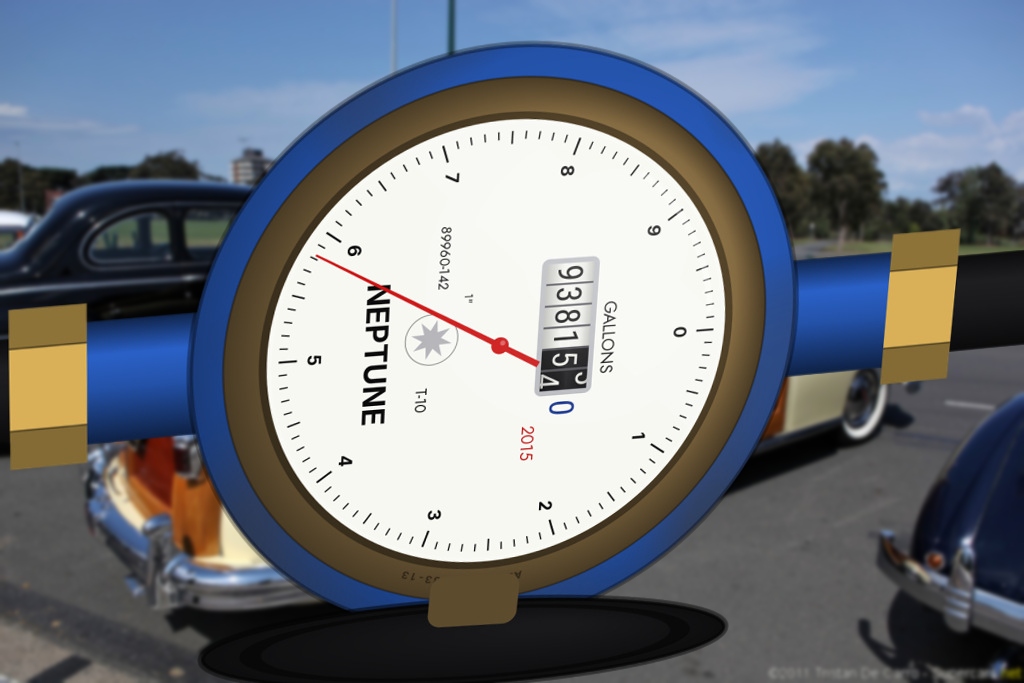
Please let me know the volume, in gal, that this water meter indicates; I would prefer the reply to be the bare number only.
9381535.8
